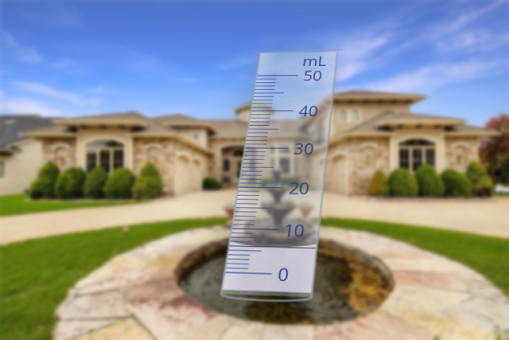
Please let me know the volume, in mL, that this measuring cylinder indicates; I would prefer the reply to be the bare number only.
6
